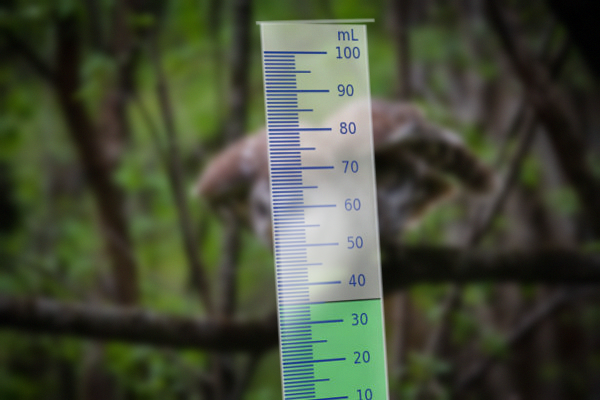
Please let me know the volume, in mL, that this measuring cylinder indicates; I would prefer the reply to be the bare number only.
35
